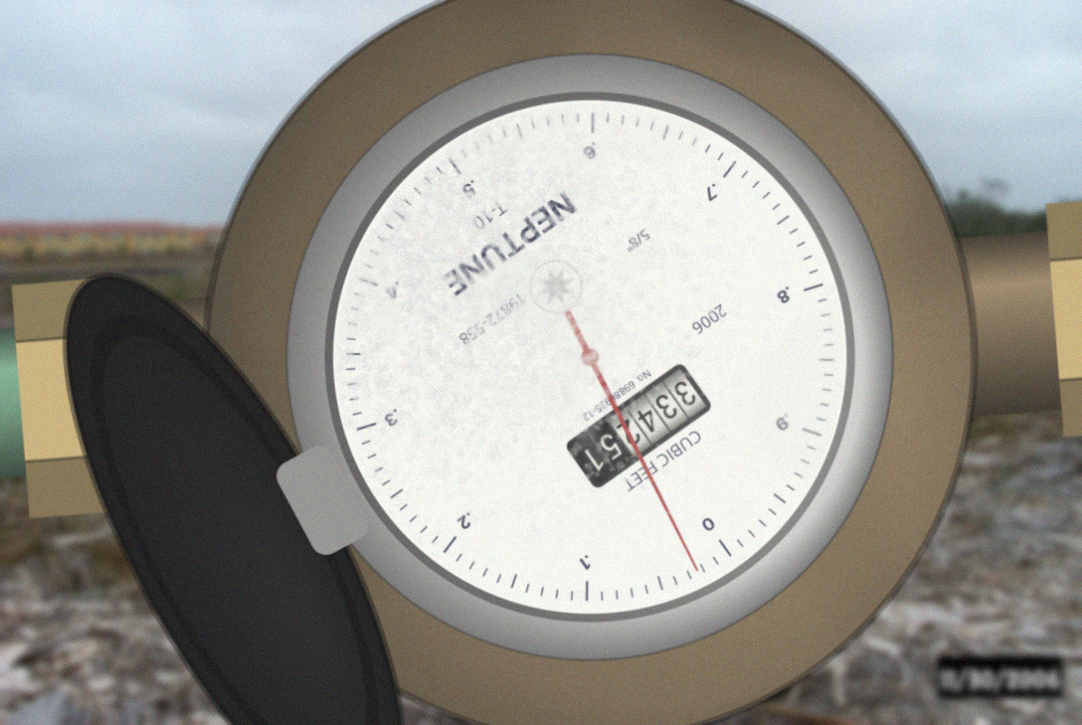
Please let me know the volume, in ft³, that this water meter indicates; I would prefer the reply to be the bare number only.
334251.02
